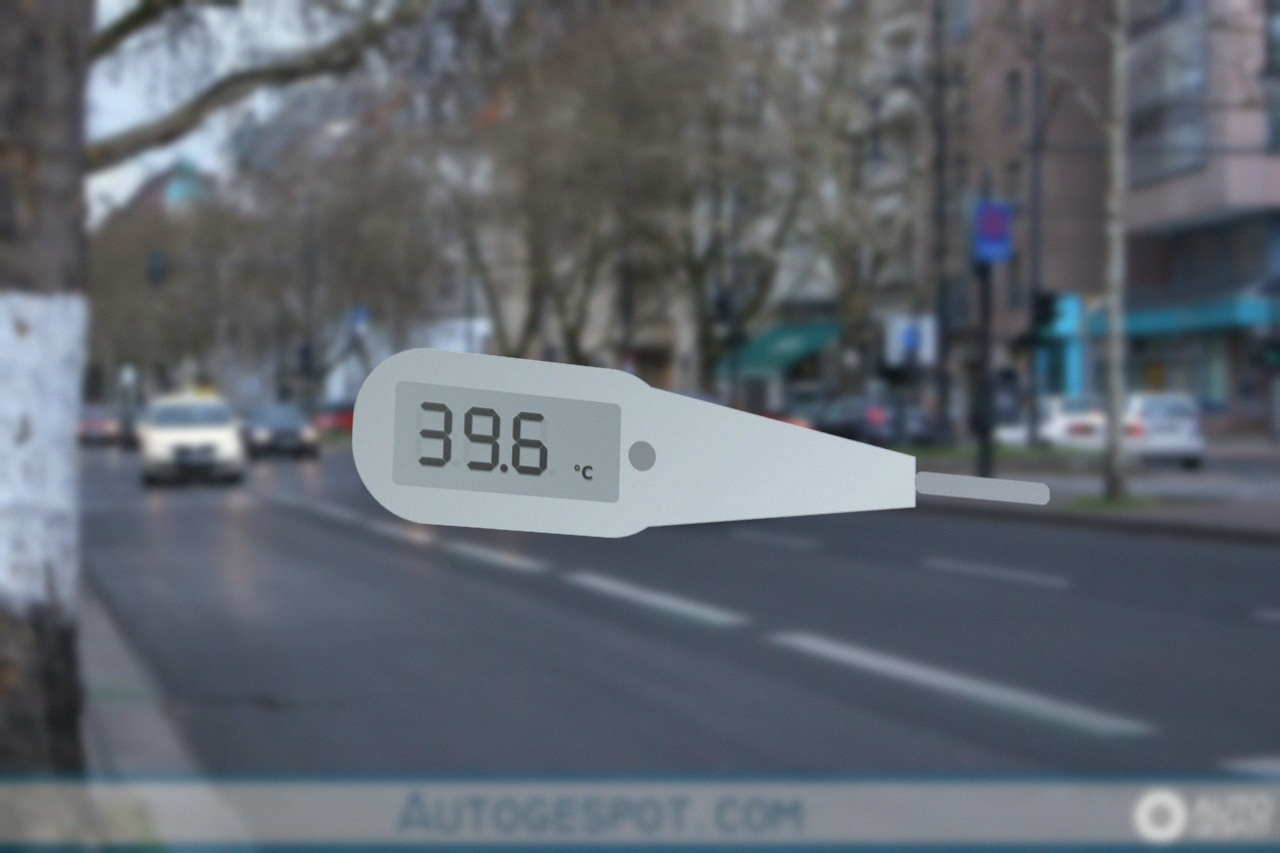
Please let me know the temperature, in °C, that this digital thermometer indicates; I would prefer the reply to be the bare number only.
39.6
